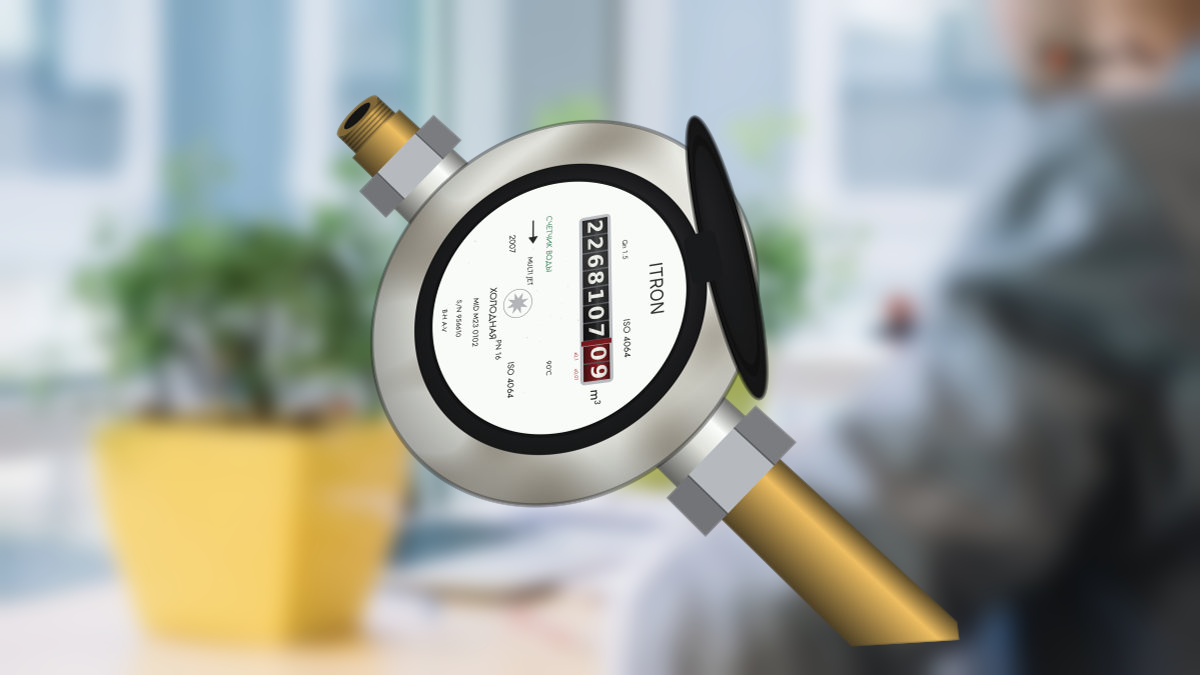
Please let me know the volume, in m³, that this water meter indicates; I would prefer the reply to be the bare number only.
2268107.09
